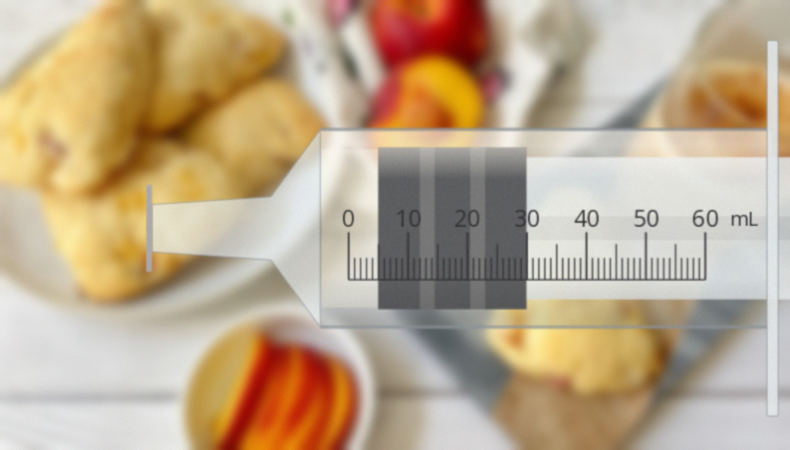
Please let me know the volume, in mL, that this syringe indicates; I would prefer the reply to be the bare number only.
5
